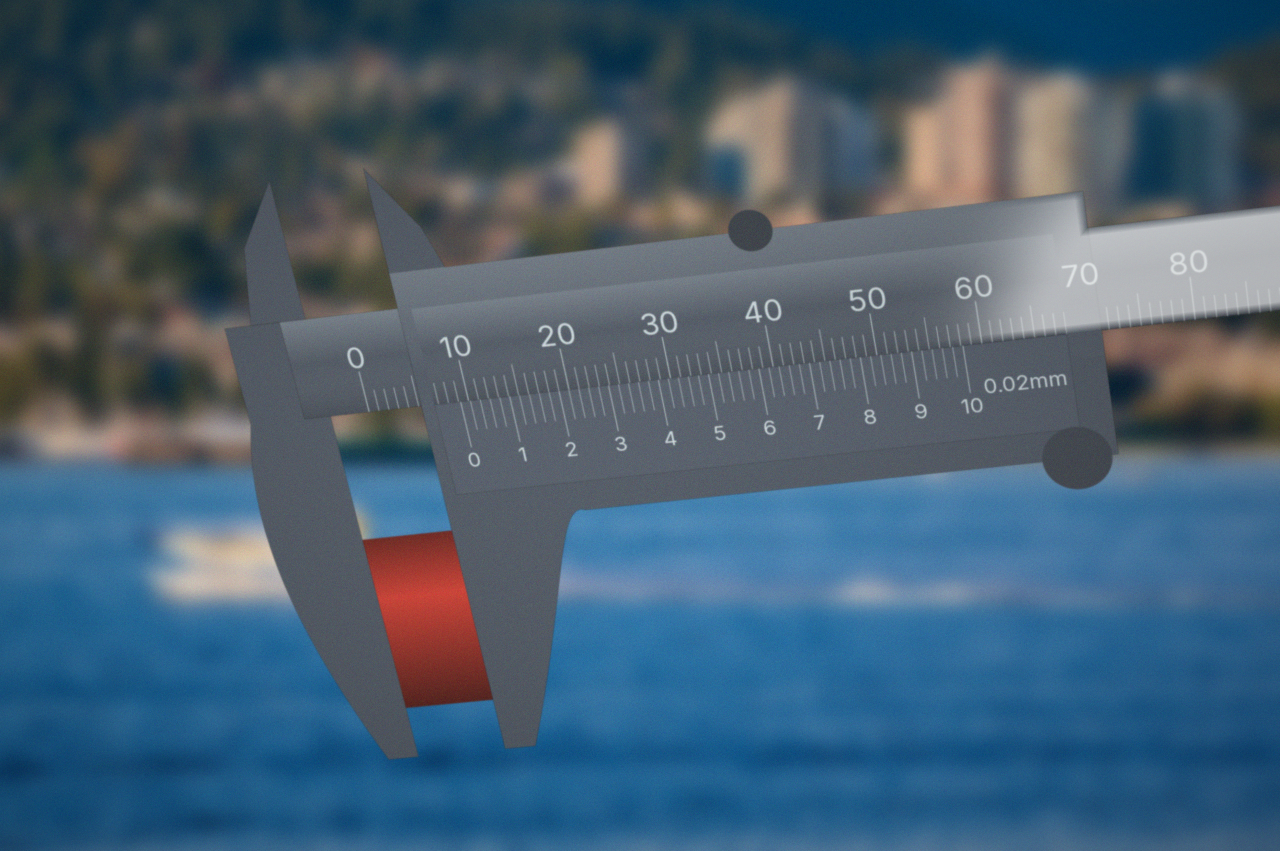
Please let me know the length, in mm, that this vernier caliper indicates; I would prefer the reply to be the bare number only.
9.2
